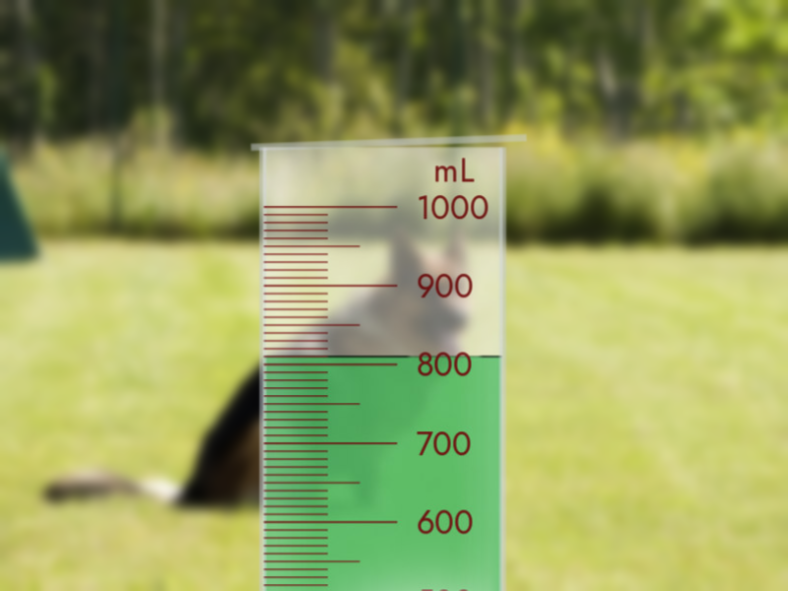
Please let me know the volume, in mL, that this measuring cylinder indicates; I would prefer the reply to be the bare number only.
810
